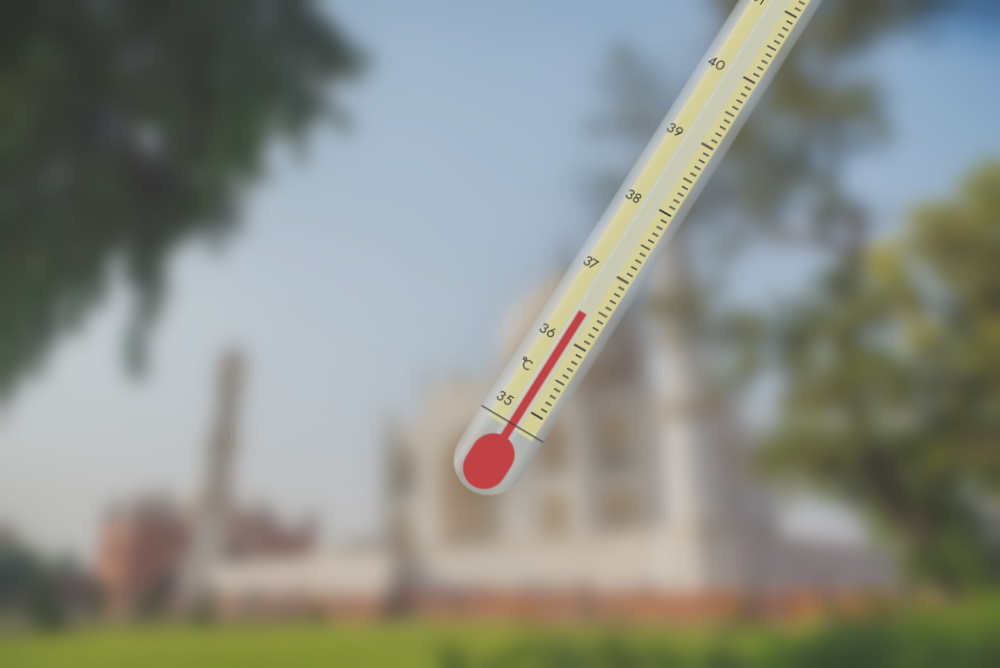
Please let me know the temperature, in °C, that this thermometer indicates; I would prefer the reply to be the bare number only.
36.4
